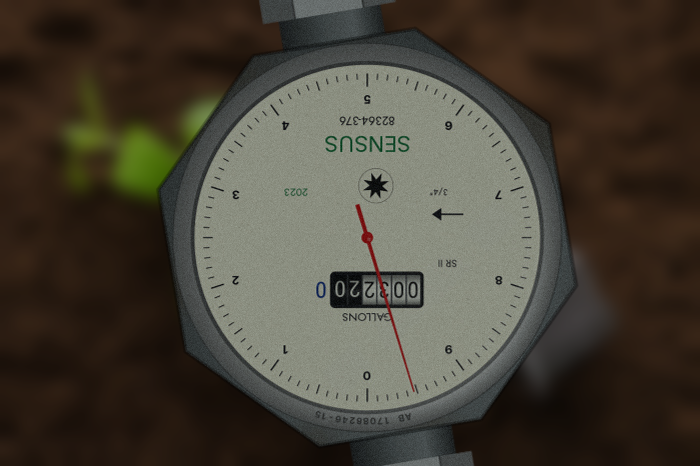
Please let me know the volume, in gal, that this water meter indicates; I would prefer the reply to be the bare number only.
32199.5
